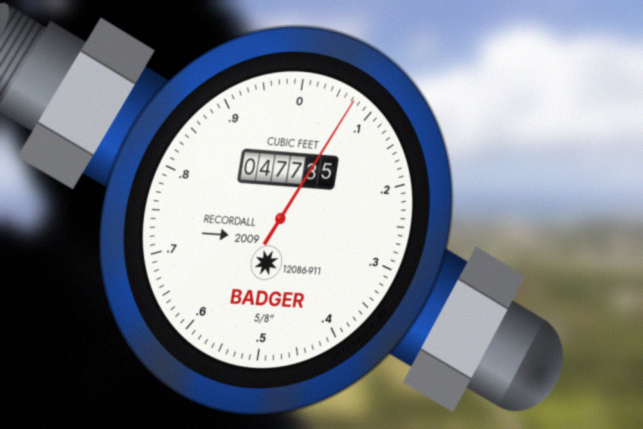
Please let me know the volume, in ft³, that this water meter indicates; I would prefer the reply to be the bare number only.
47735.07
